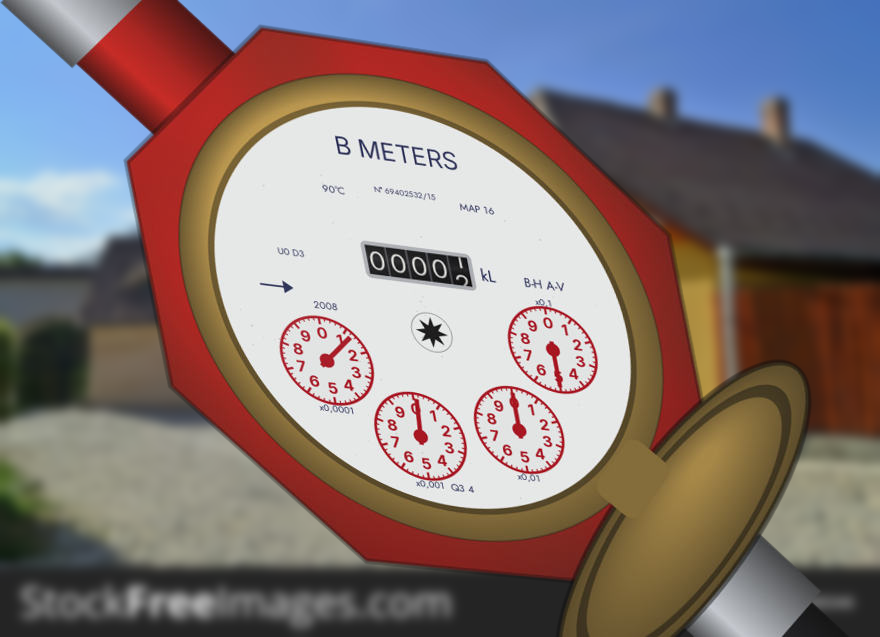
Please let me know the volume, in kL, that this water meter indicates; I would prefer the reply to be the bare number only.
1.5001
